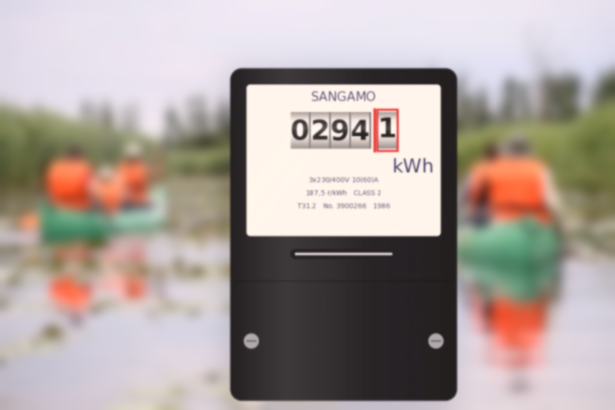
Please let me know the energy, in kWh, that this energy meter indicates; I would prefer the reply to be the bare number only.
294.1
